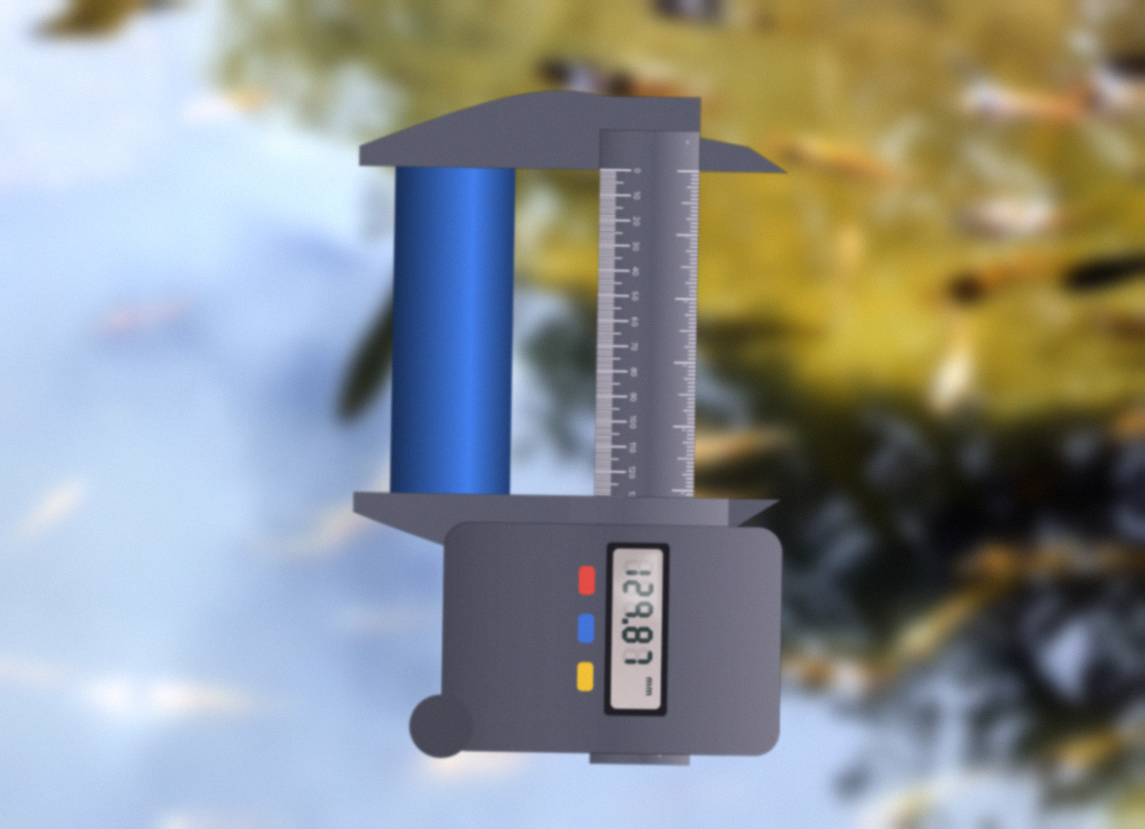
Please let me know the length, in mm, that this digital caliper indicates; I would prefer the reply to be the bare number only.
129.87
